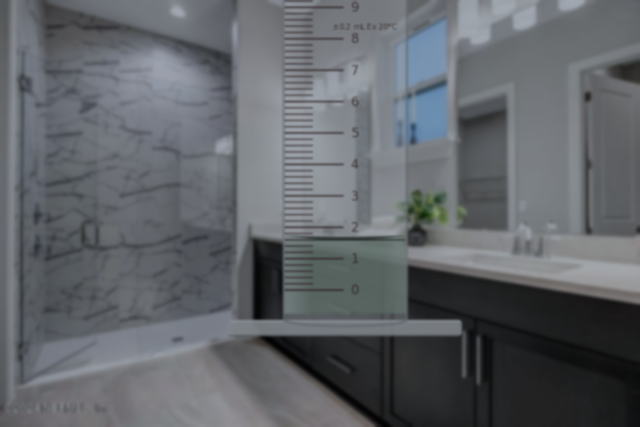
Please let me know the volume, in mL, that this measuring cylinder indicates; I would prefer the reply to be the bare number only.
1.6
